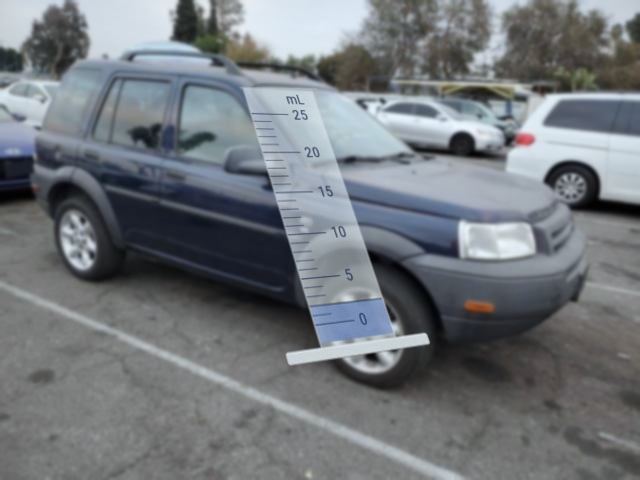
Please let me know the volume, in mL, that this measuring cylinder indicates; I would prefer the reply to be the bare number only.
2
